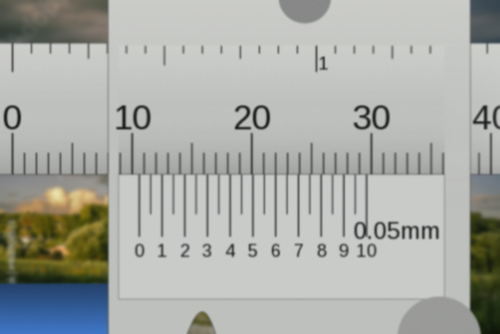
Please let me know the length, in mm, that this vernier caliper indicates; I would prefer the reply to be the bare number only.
10.6
